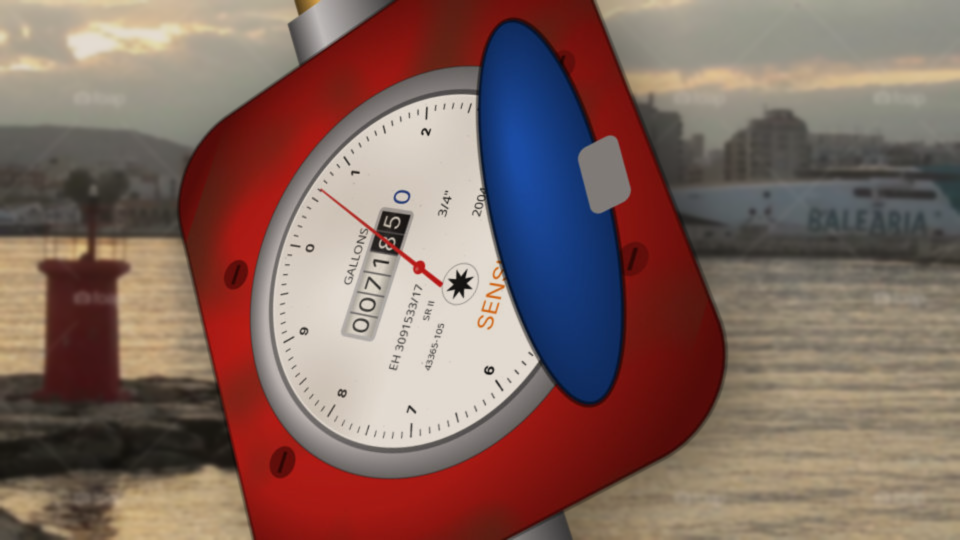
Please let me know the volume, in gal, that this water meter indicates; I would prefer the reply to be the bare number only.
71850.6
